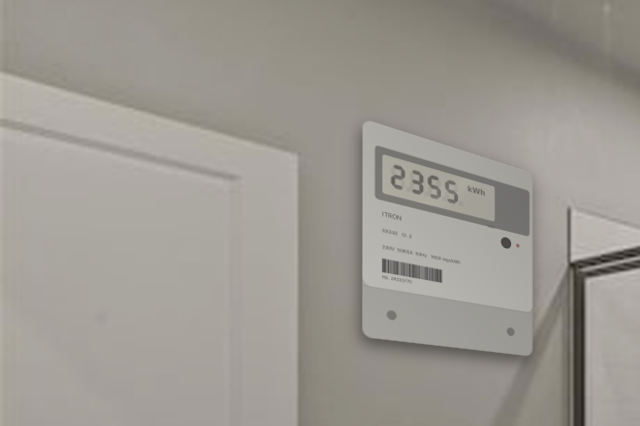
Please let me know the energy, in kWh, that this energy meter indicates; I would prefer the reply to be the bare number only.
2355
